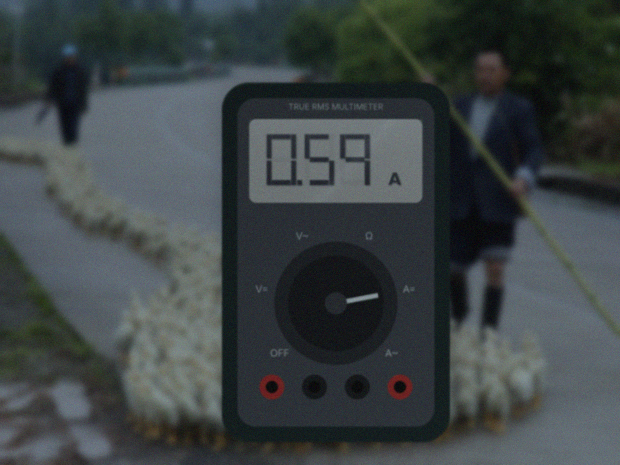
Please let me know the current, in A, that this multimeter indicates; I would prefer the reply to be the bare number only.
0.59
